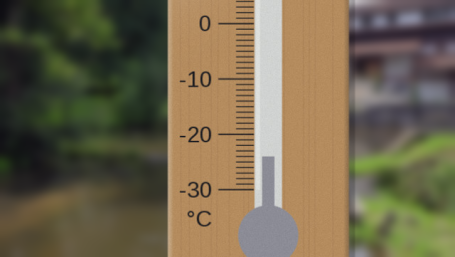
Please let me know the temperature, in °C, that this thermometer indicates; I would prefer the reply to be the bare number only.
-24
